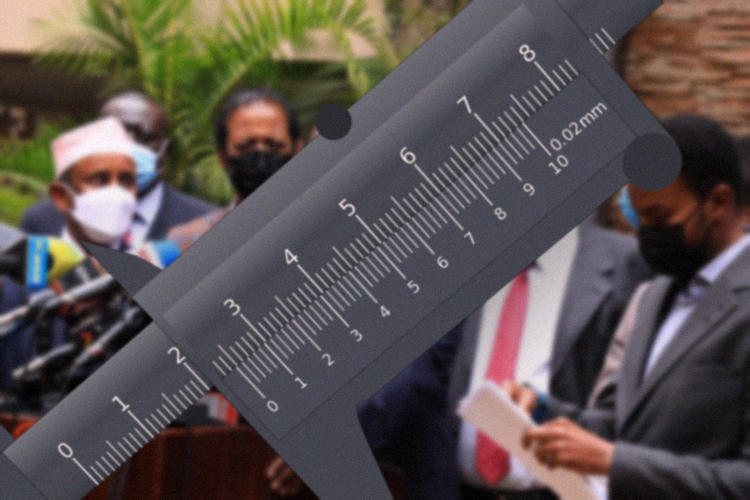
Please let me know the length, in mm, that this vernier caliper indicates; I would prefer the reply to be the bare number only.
24.8
